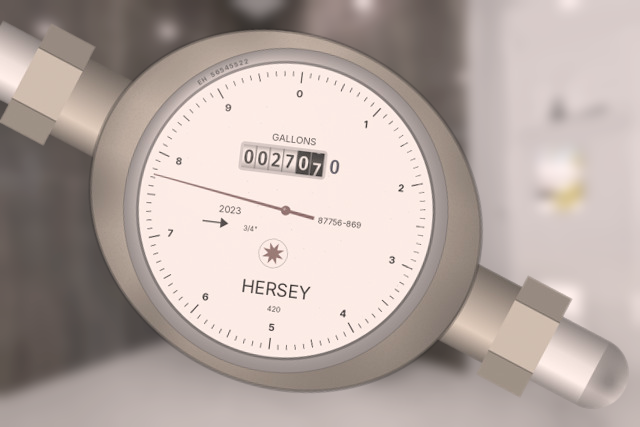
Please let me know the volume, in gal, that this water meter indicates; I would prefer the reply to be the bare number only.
27067.7
